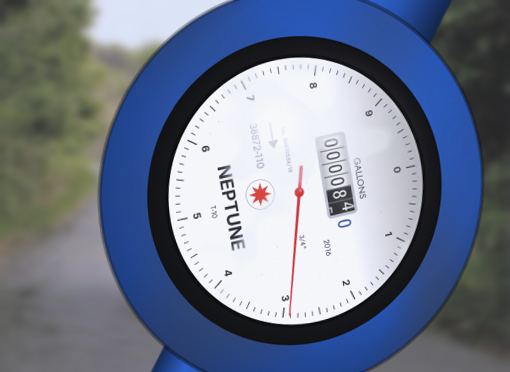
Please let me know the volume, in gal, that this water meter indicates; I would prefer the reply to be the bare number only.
842.9
